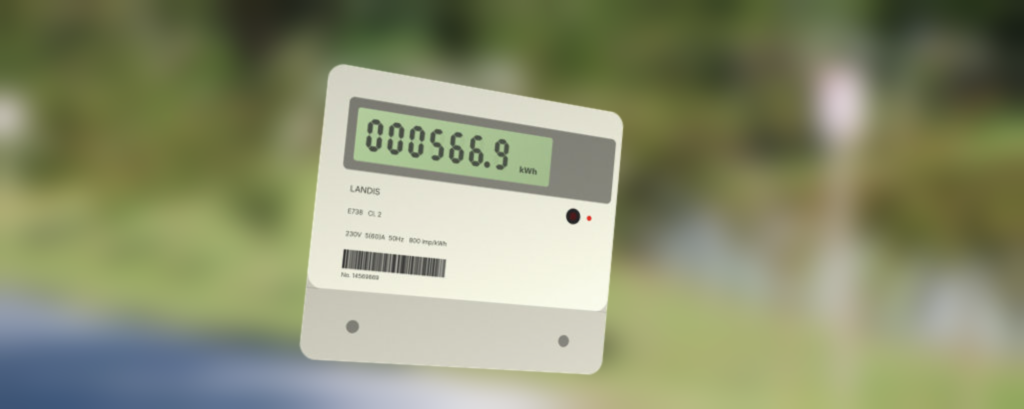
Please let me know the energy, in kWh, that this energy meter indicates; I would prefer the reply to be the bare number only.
566.9
